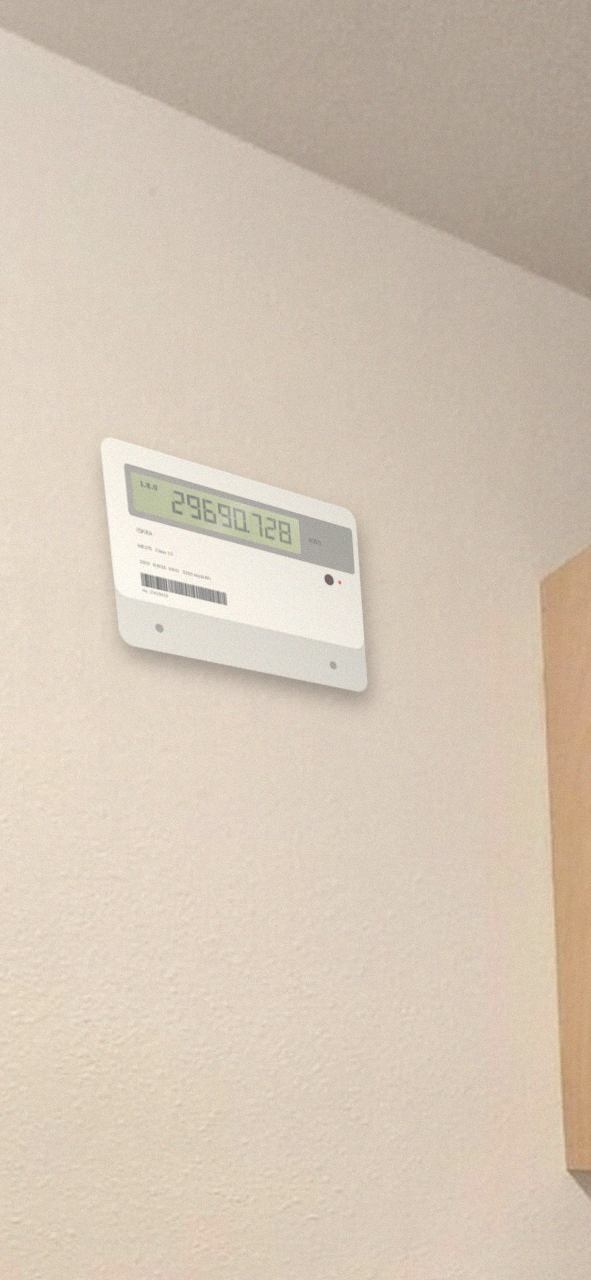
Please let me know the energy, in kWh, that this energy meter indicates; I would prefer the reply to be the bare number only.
29690.728
